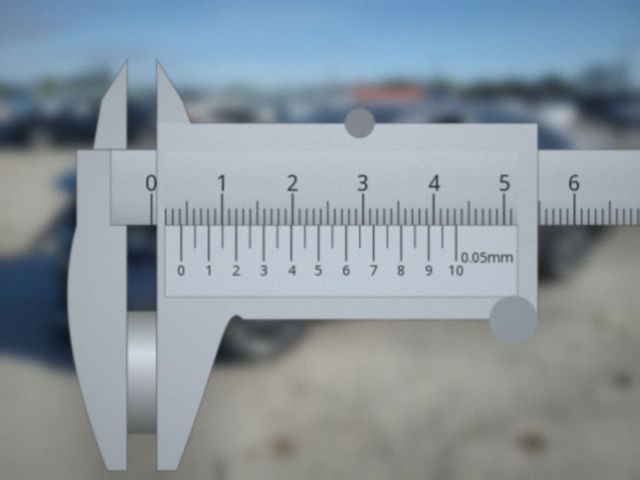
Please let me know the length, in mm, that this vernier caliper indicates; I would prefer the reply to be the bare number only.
4.2
